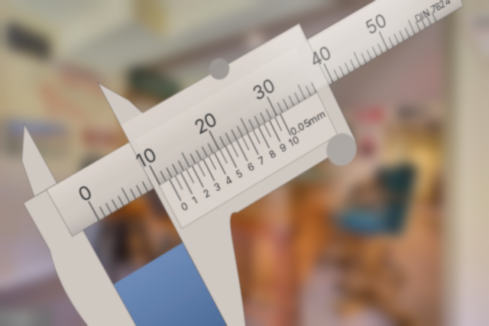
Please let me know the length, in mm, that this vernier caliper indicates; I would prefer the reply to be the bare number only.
11.6
